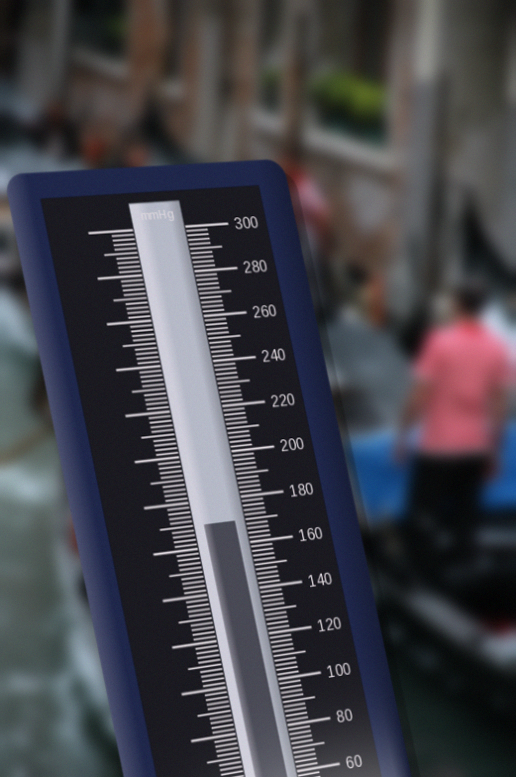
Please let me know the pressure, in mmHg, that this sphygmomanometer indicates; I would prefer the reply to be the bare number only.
170
